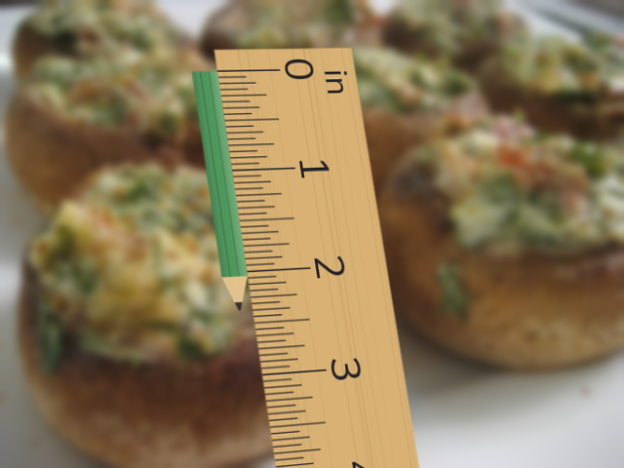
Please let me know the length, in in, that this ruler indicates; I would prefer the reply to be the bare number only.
2.375
